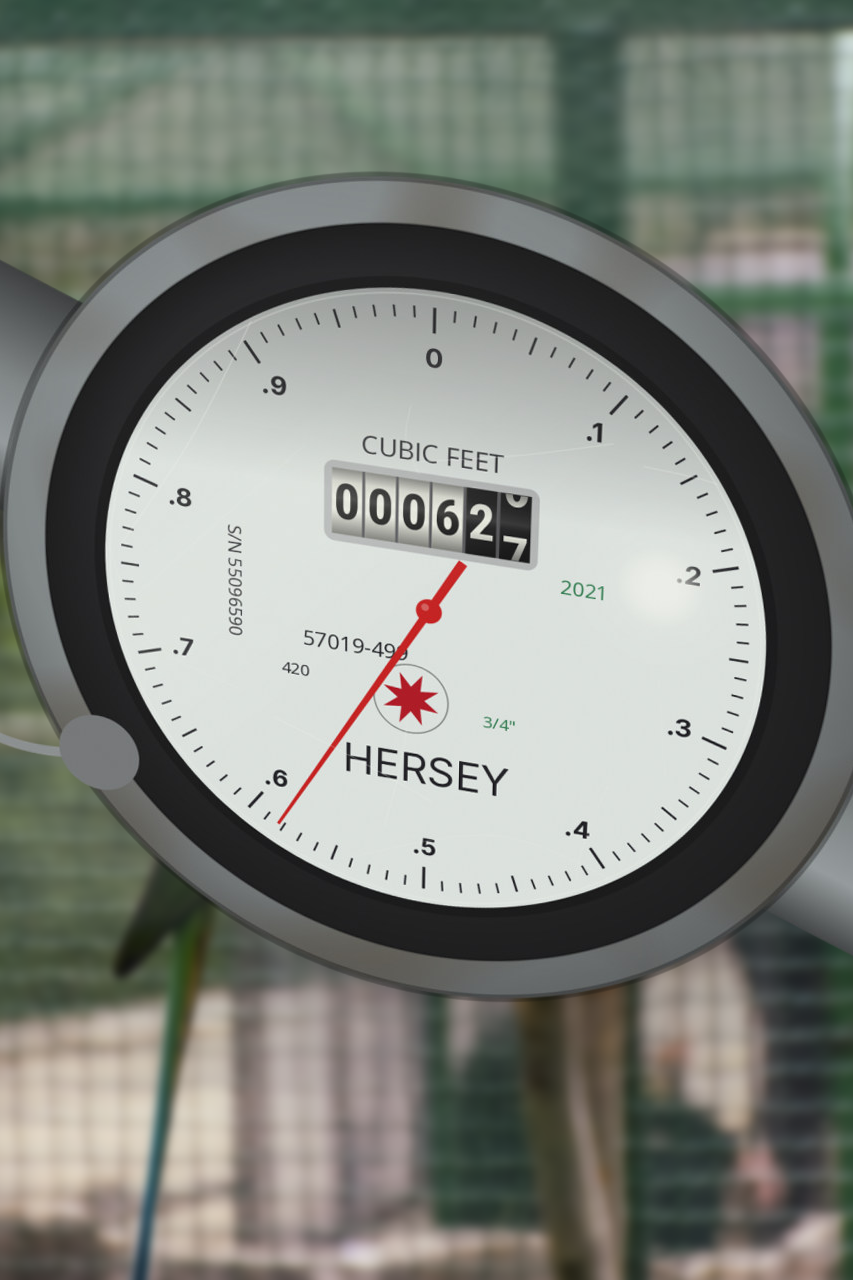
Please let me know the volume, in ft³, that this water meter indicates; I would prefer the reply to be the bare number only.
626.58
